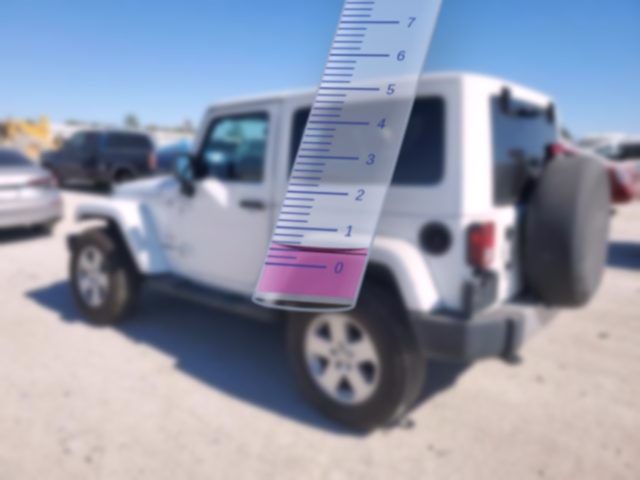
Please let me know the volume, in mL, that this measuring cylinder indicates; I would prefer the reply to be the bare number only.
0.4
